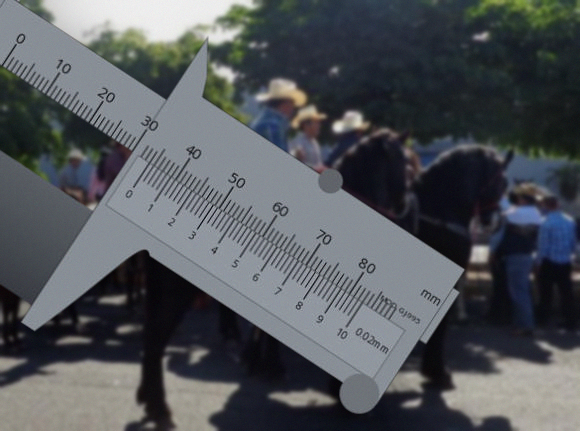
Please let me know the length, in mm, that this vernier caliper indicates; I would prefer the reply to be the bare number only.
34.0
